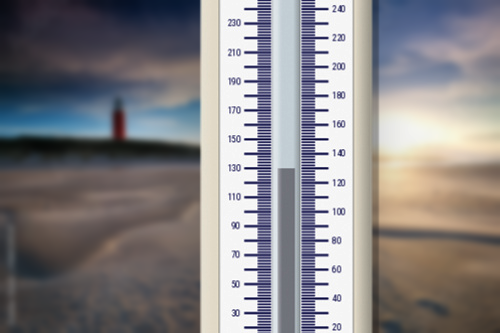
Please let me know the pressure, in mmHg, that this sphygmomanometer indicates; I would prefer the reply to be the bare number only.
130
